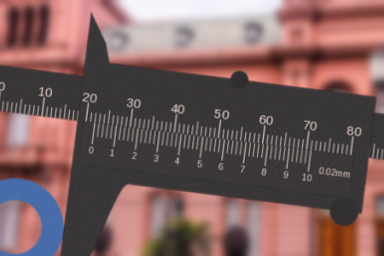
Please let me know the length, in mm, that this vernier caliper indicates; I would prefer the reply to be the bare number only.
22.0
